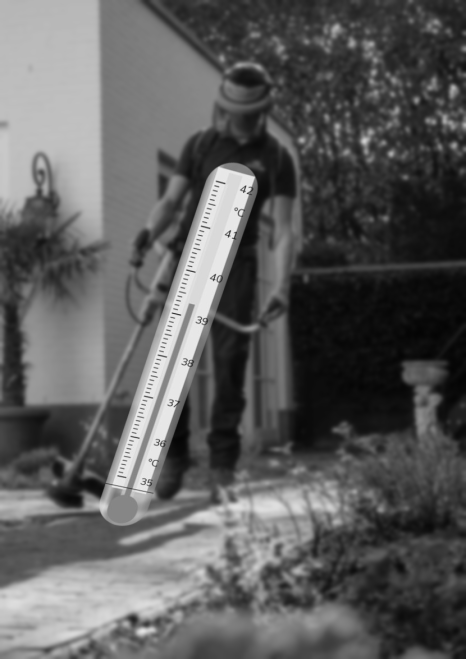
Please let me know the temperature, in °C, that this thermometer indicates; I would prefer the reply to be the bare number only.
39.3
